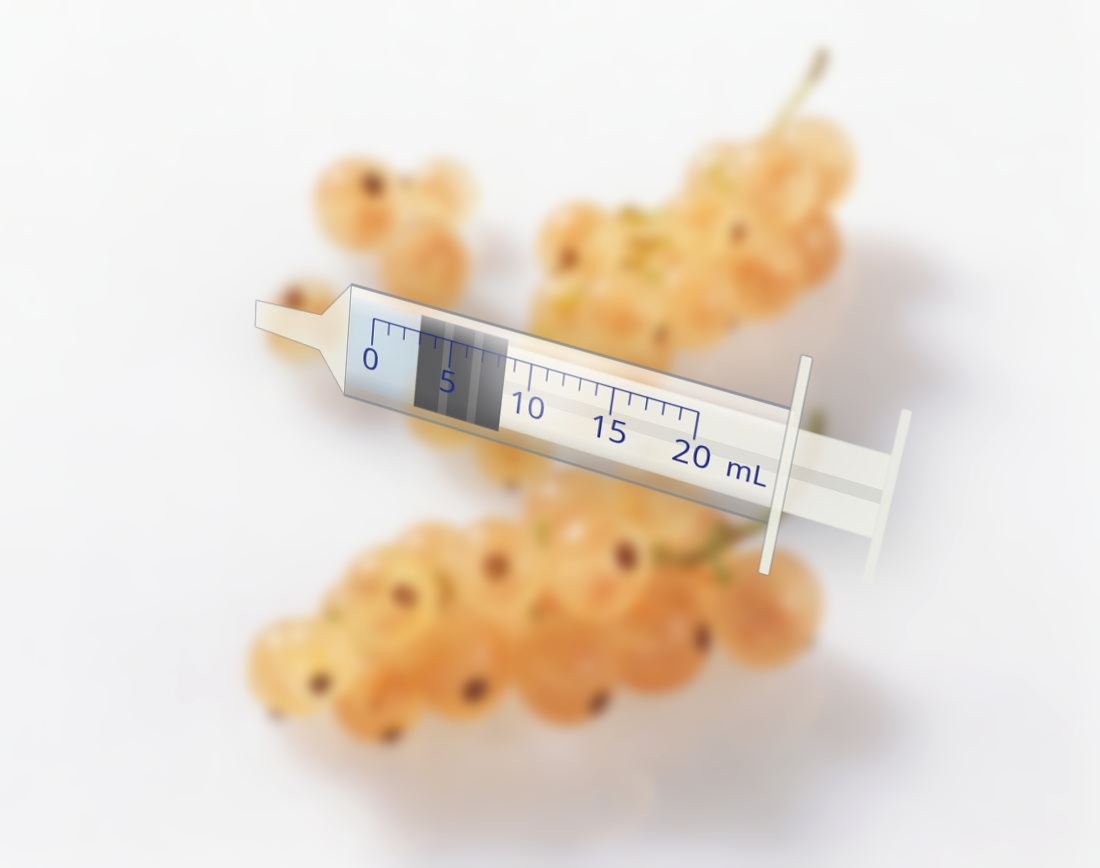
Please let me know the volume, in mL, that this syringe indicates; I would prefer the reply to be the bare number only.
3
